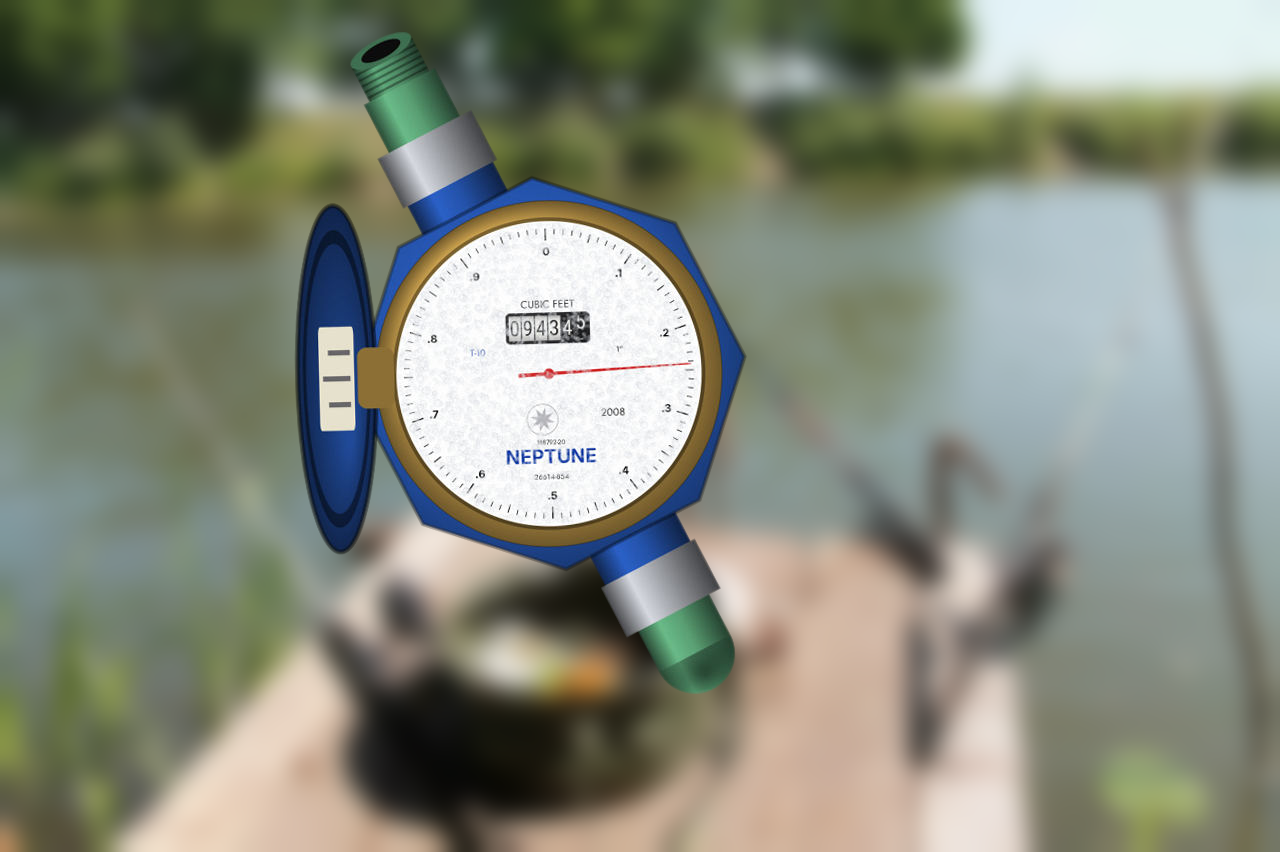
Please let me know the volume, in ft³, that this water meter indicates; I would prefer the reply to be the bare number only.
94345.24
